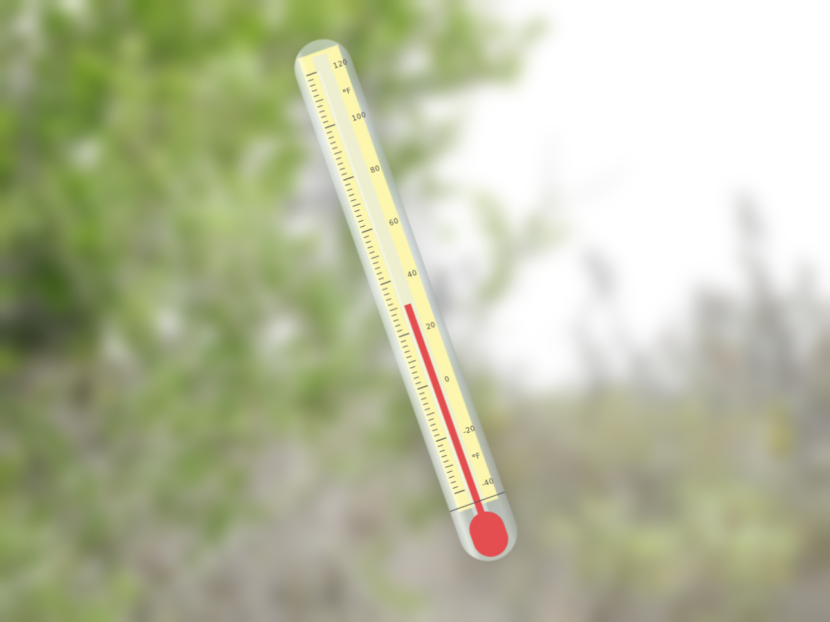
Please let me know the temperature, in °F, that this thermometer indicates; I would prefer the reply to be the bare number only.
30
